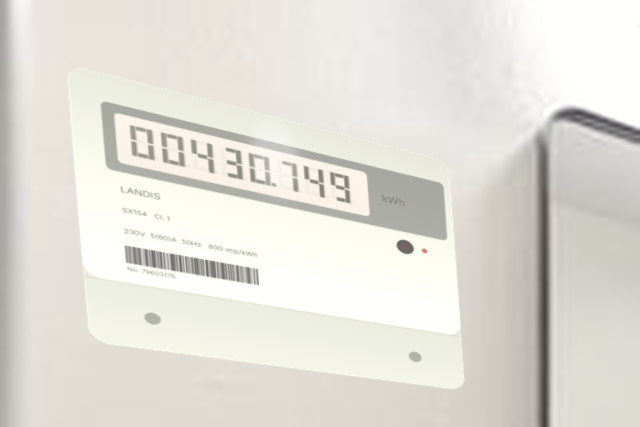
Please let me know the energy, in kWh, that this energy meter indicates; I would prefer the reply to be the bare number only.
430.749
